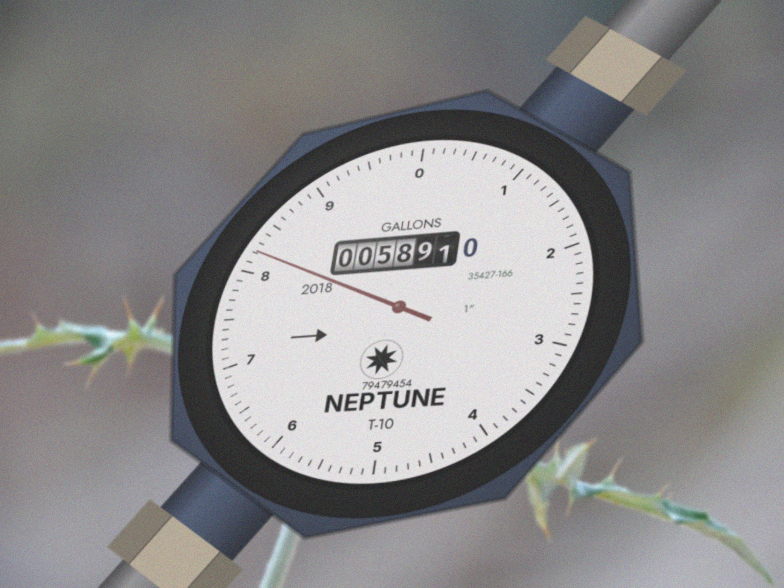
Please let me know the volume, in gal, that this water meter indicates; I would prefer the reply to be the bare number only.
58908.2
